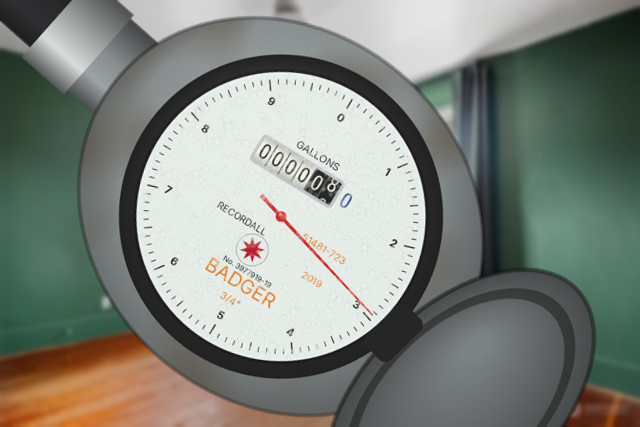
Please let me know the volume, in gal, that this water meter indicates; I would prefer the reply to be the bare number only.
82.9
